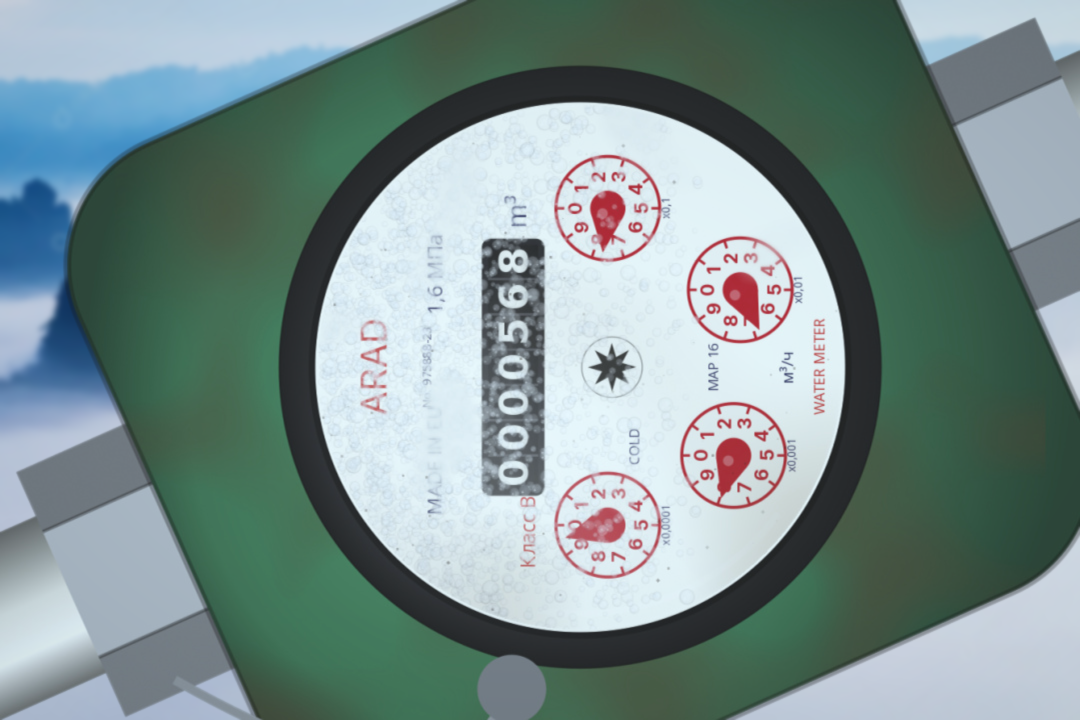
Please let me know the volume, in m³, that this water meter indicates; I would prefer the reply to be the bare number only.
568.7679
